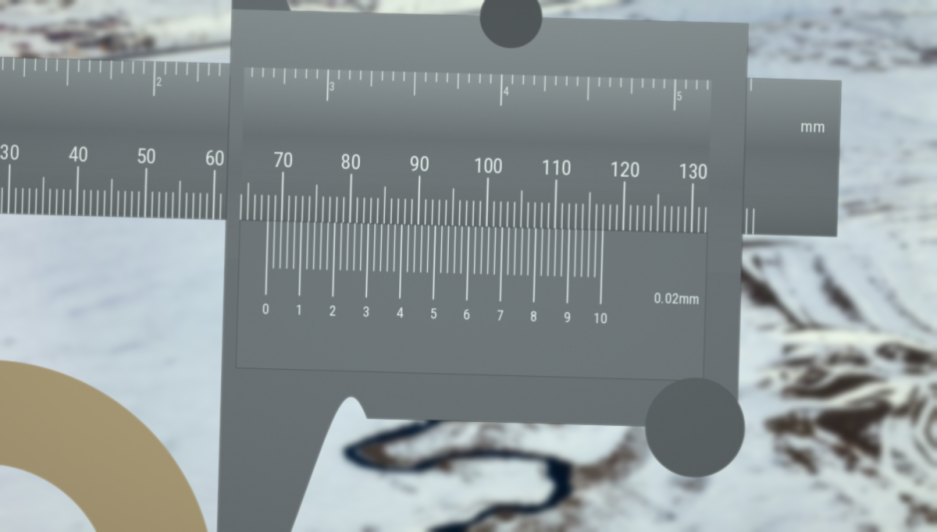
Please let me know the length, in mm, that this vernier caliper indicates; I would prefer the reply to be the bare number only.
68.0
